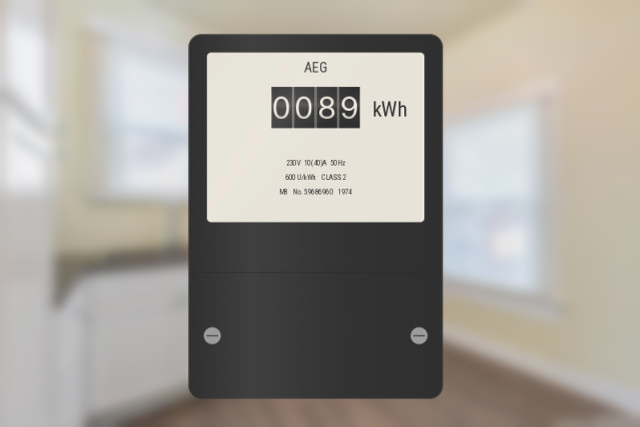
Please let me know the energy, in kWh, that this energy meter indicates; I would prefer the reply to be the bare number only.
89
